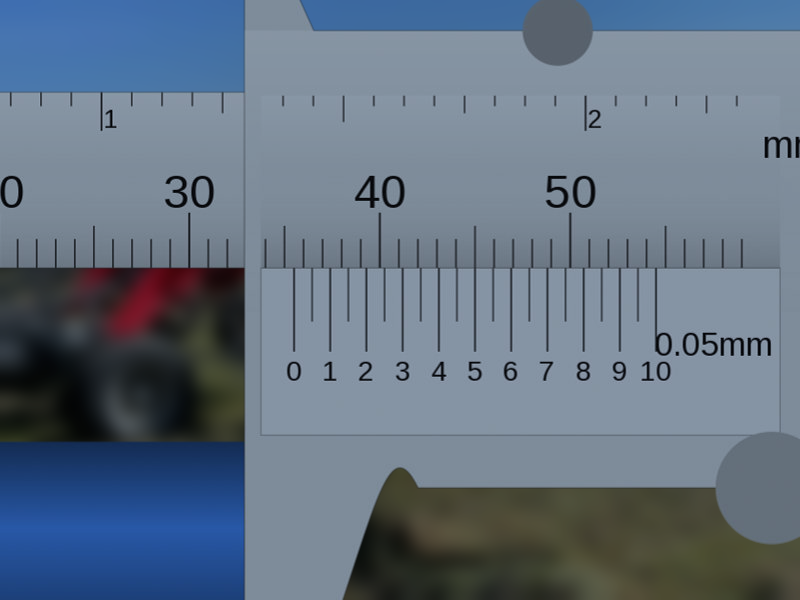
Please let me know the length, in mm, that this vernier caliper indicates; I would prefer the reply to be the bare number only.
35.5
